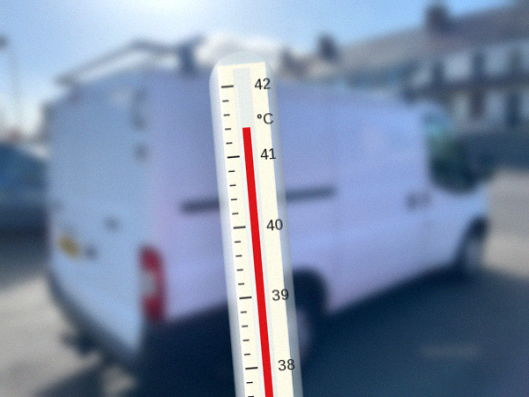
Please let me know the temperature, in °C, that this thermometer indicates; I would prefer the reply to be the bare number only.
41.4
